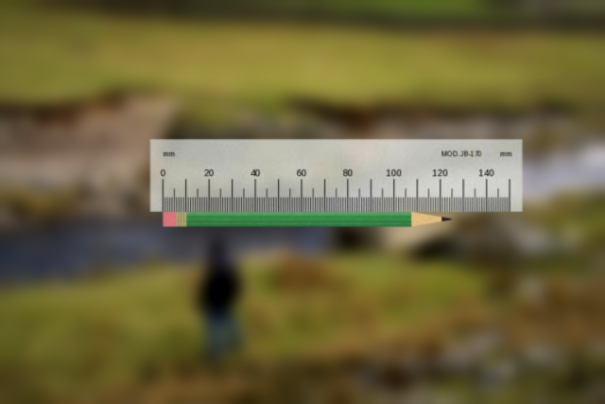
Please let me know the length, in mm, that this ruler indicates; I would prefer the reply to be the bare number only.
125
